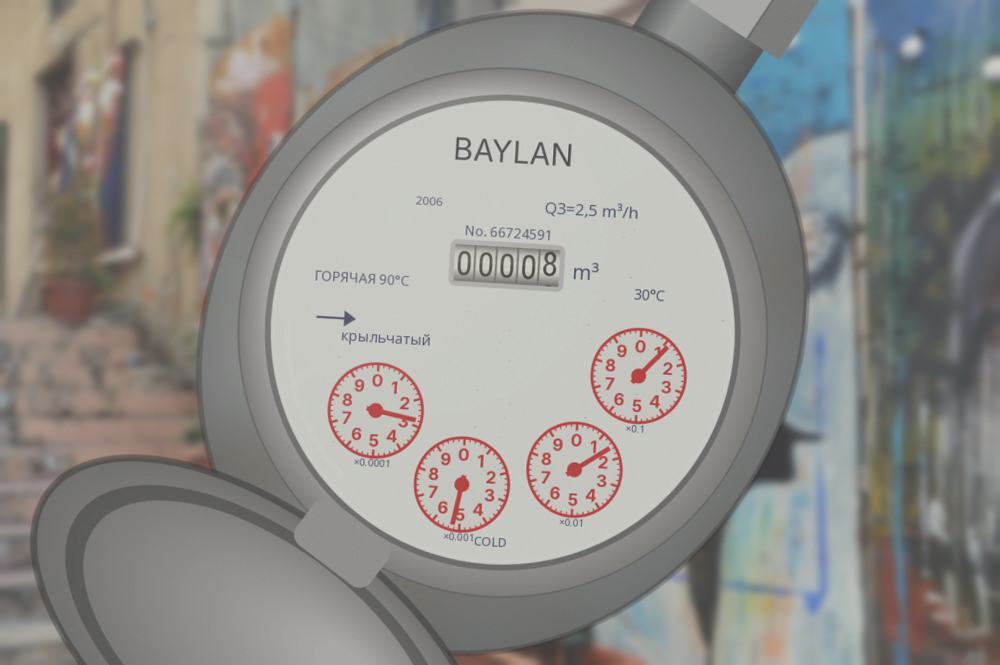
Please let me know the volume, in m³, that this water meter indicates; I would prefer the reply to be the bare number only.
8.1152
